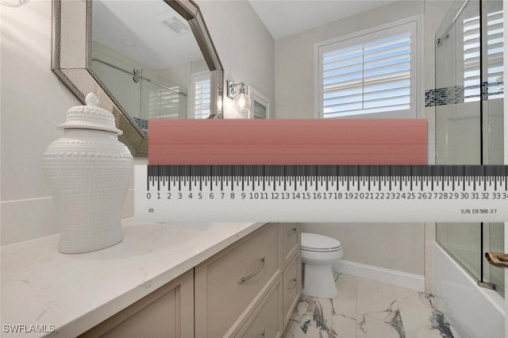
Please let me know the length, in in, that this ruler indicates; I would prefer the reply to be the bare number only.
26.5
